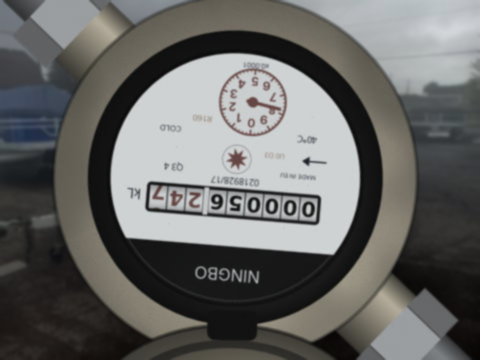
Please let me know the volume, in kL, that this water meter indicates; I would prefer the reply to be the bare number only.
56.2467
